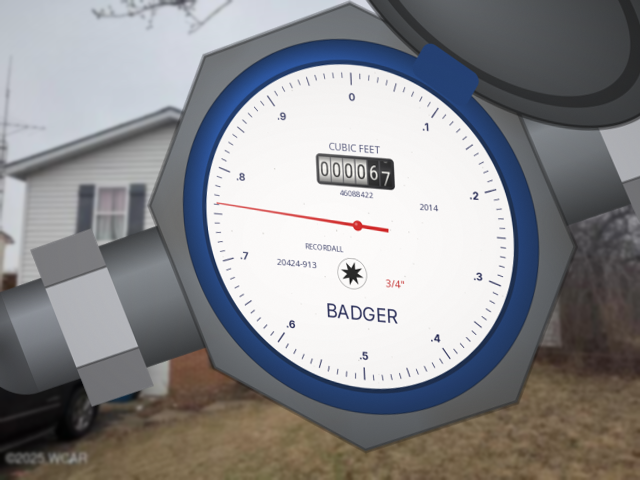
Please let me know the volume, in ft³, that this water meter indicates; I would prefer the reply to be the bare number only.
66.76
